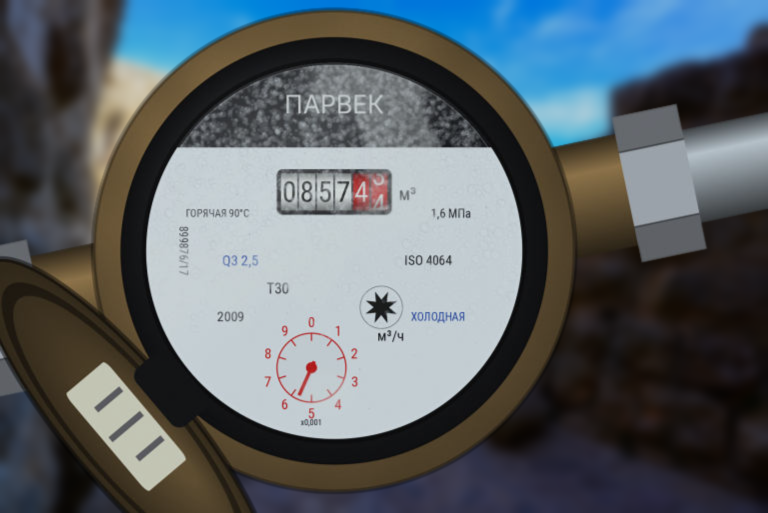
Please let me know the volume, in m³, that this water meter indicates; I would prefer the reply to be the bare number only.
857.435
